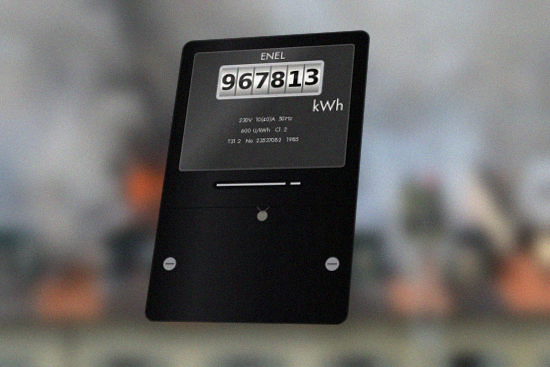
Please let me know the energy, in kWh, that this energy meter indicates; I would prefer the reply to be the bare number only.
967813
